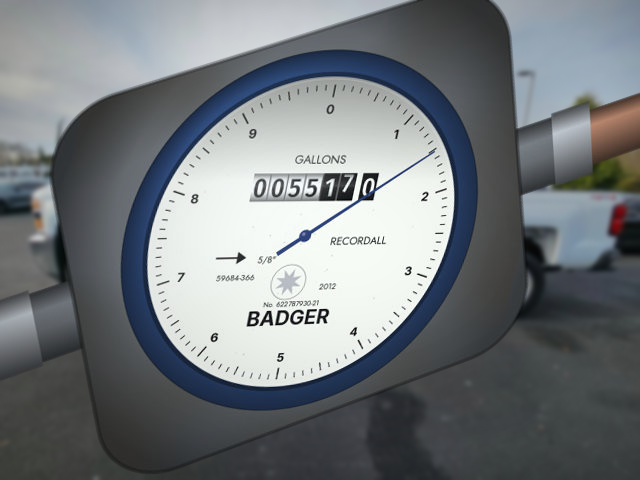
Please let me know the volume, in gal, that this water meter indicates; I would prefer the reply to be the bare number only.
55171.5
